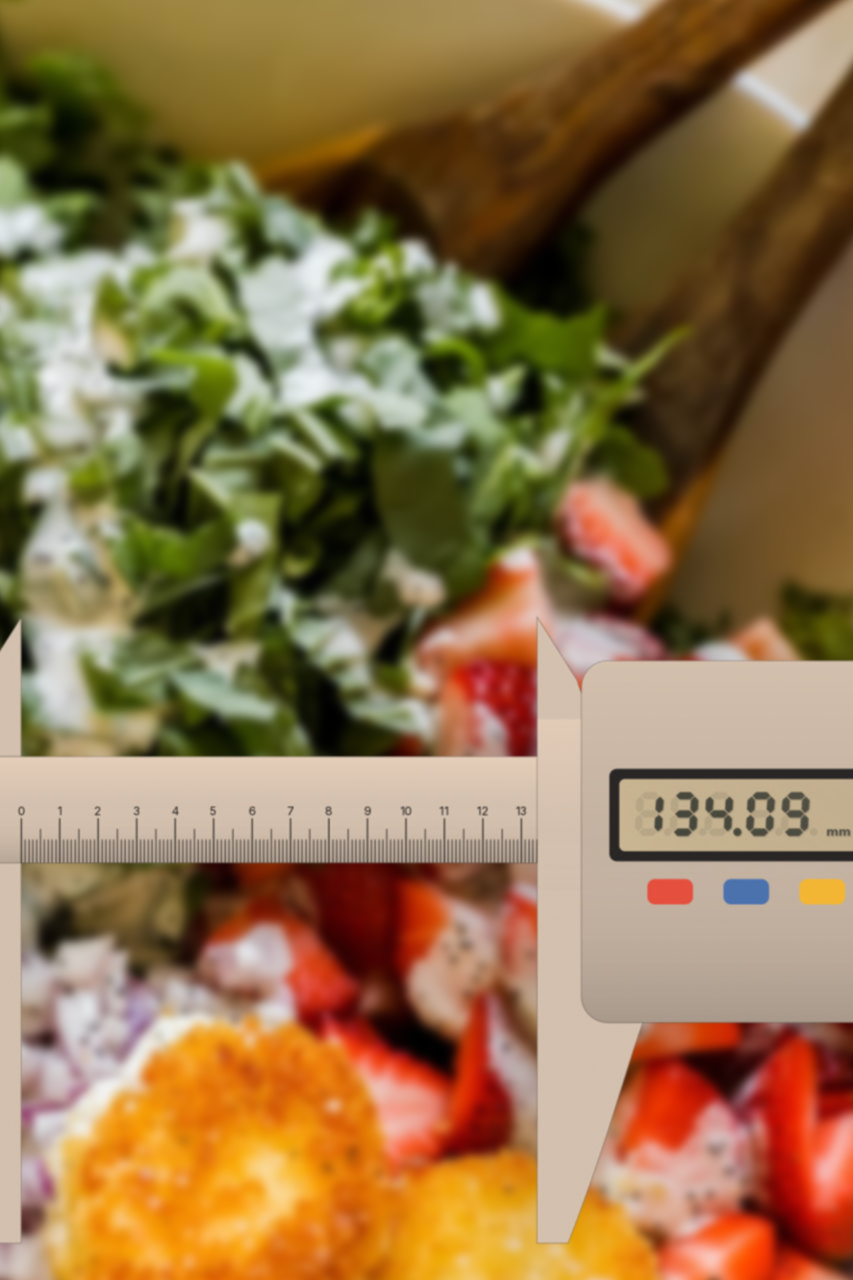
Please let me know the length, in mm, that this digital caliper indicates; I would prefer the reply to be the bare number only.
134.09
